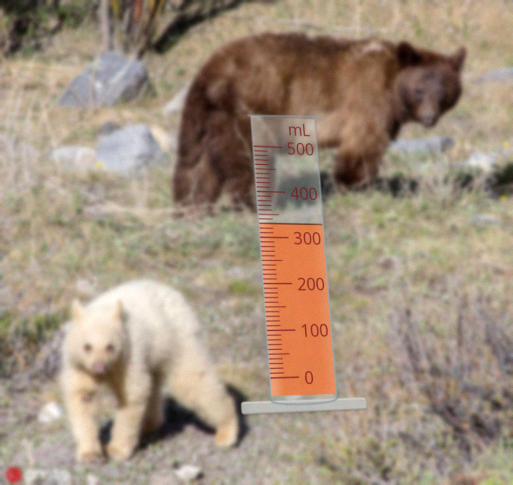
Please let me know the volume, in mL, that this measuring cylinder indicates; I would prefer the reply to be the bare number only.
330
